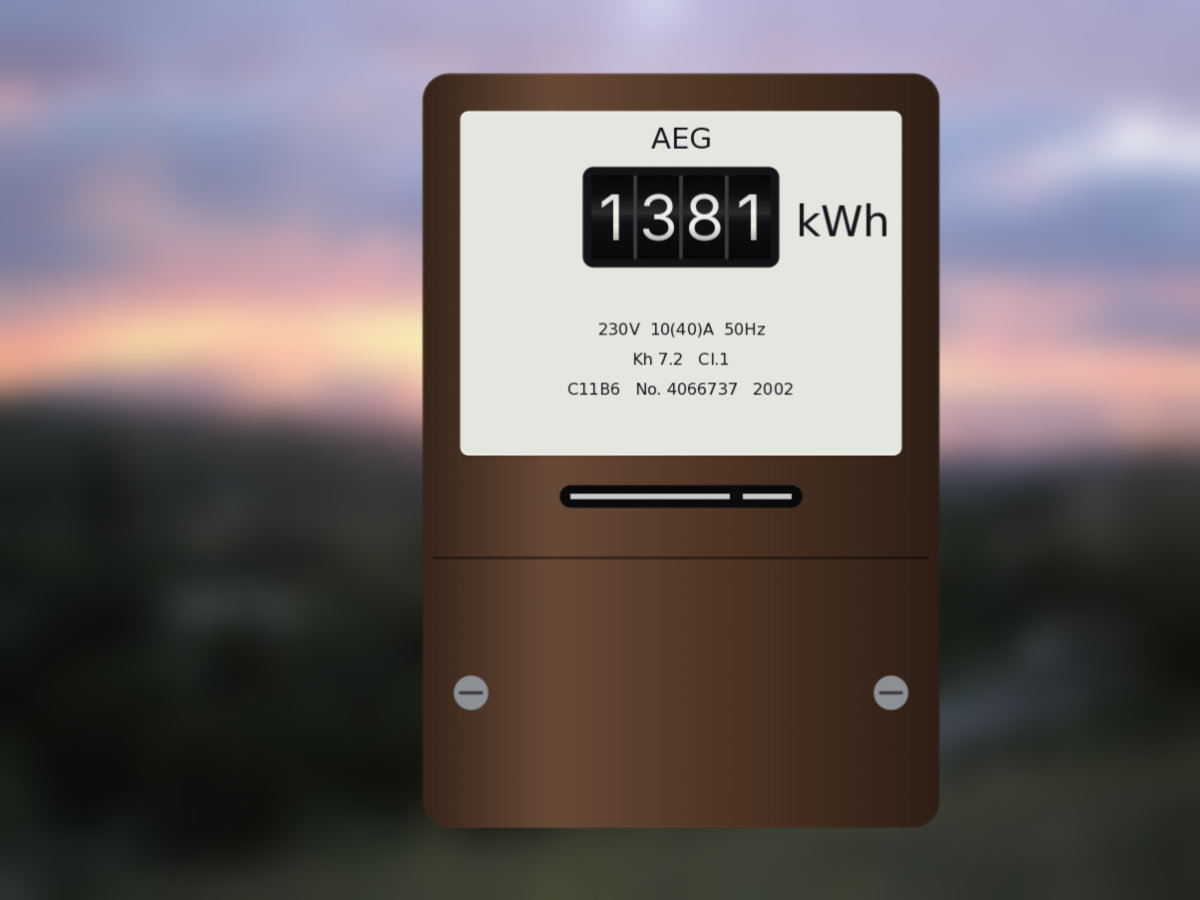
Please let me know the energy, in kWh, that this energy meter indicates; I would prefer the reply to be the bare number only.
1381
